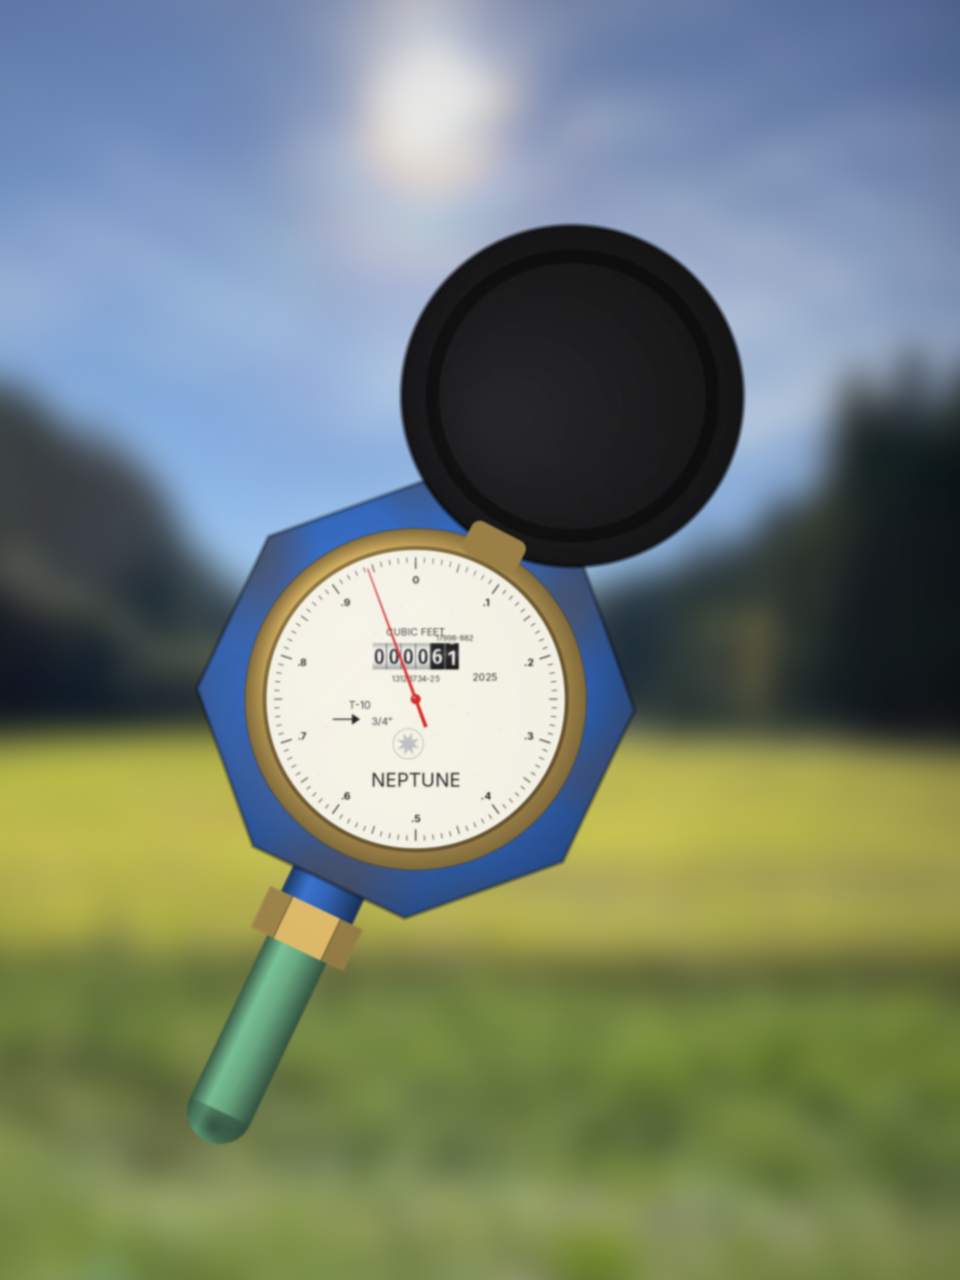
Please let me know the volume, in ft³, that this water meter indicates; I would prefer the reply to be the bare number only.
60.94
